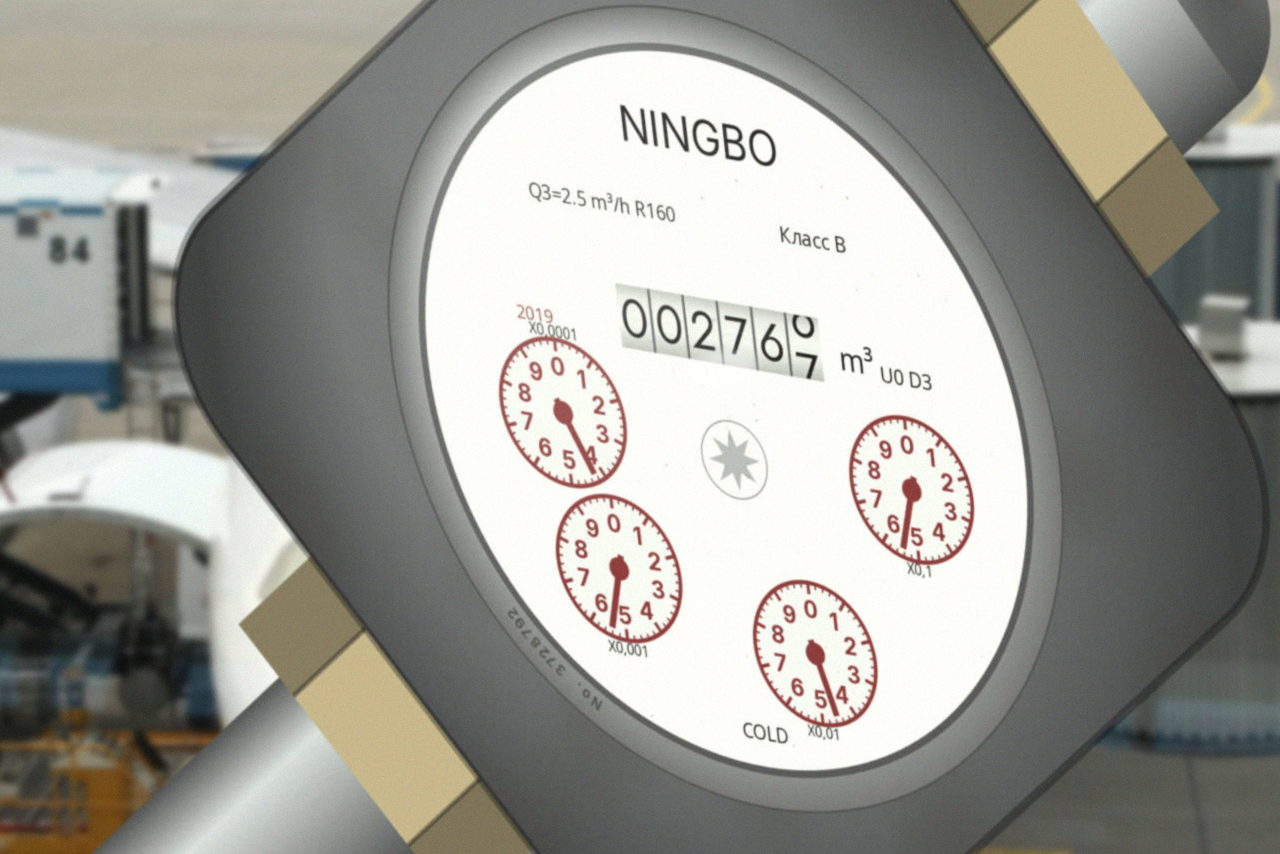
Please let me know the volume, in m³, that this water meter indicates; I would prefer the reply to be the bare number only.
2766.5454
